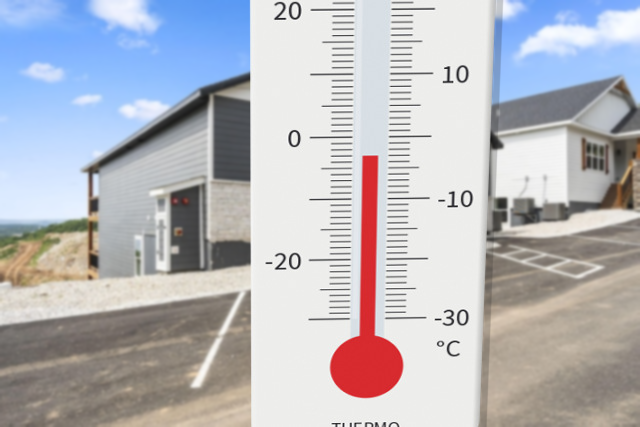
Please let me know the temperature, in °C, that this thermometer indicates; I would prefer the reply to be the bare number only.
-3
